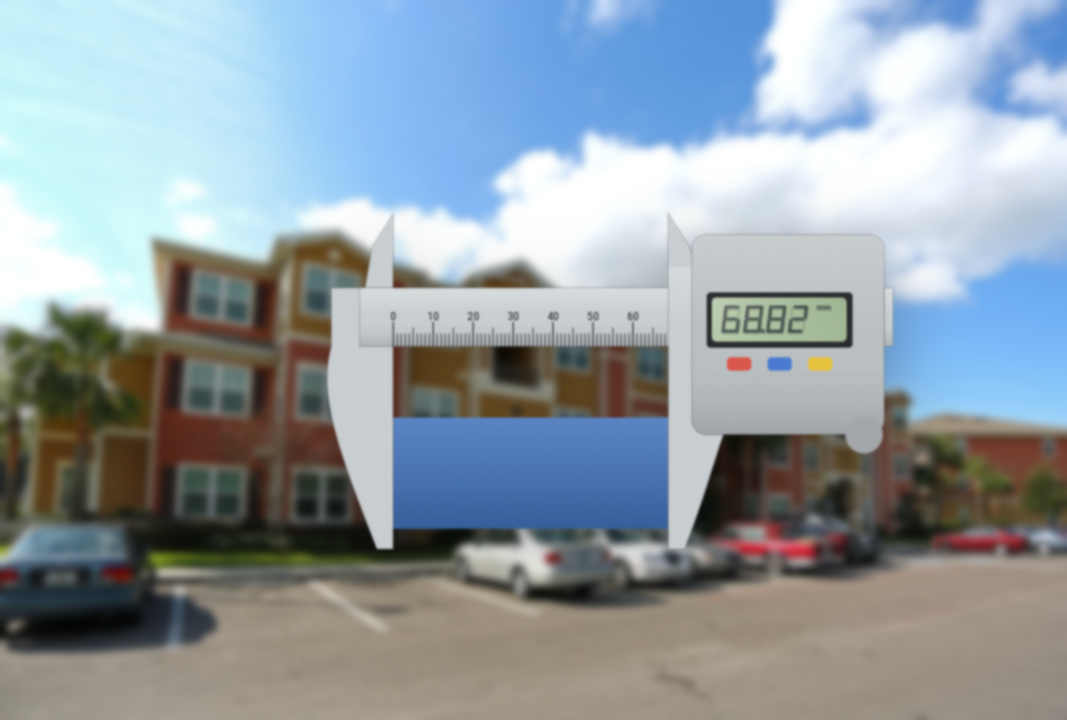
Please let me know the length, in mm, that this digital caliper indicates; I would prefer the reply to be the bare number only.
68.82
